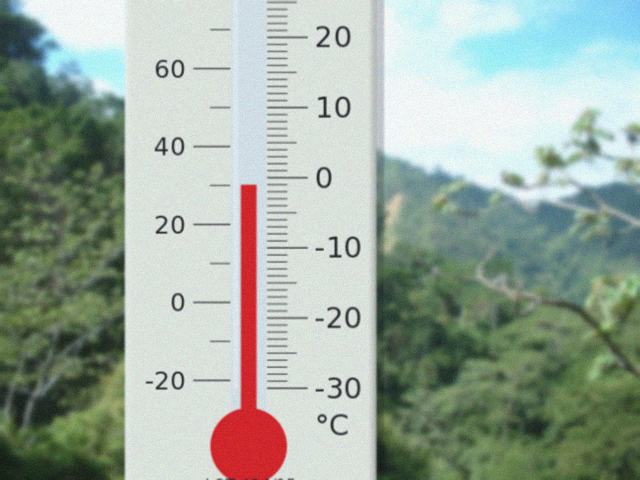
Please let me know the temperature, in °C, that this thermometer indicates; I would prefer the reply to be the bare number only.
-1
